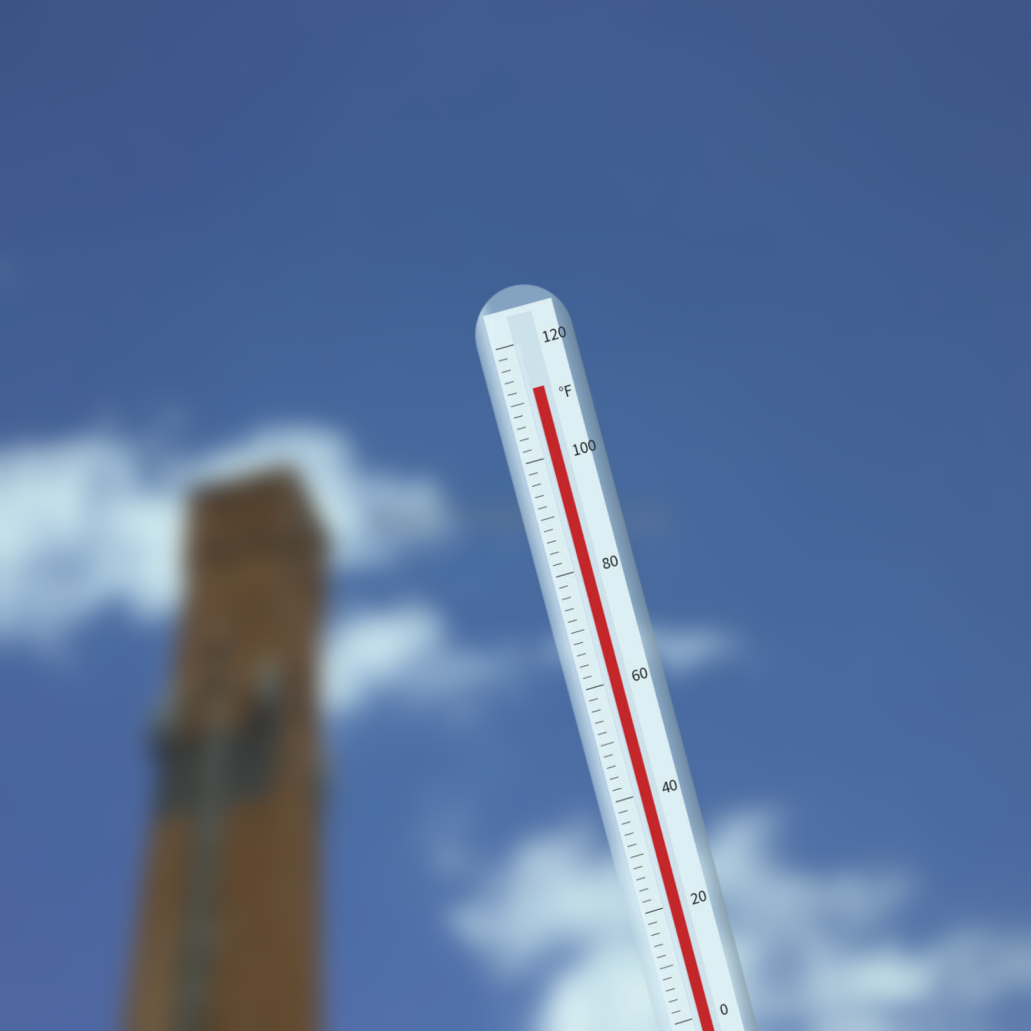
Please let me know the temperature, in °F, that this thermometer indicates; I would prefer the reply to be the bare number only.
112
